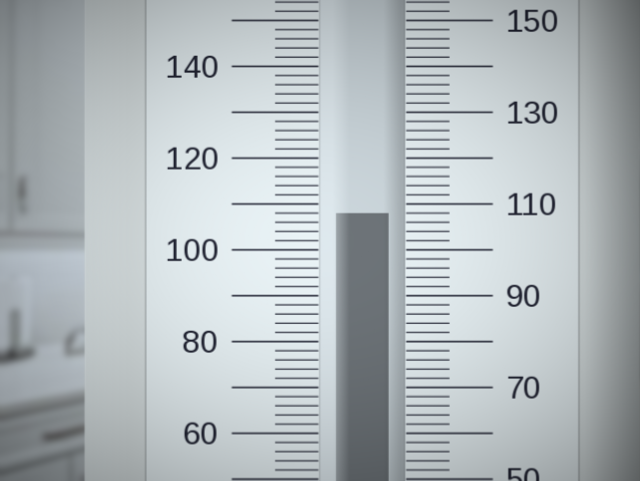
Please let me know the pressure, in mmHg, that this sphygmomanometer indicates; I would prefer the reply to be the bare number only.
108
